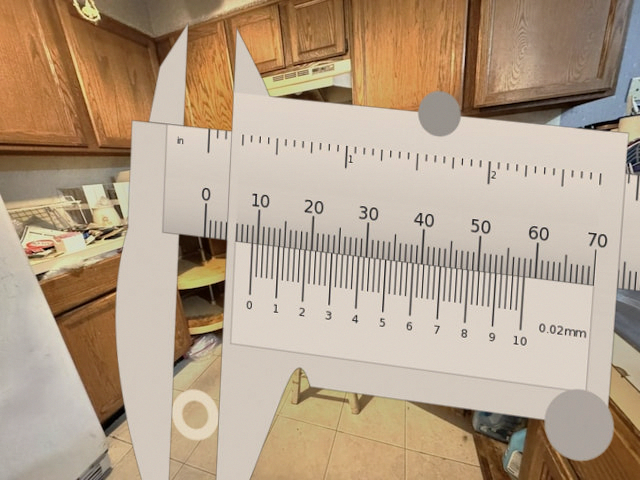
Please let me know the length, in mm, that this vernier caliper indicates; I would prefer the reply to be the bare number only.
9.0
